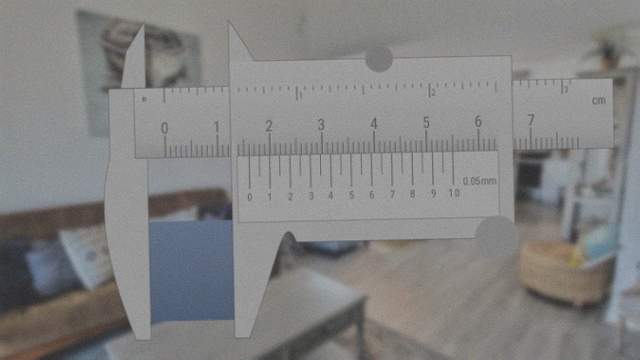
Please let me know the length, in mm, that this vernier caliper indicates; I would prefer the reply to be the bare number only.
16.0
